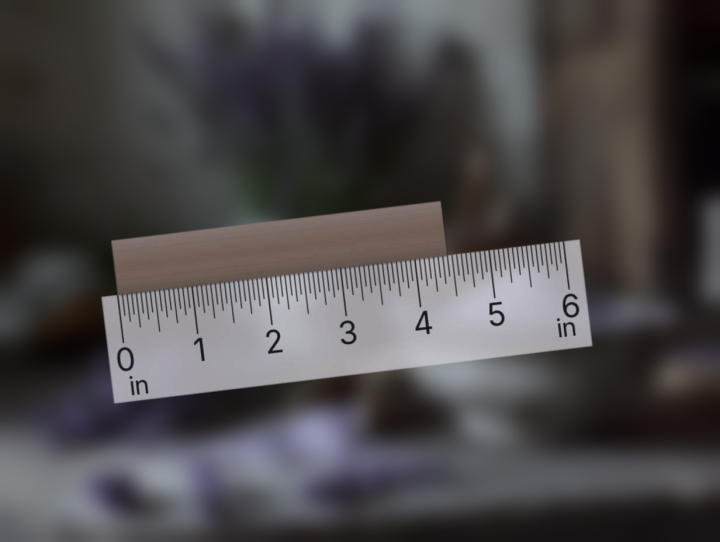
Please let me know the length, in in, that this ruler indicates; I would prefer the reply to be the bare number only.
4.4375
